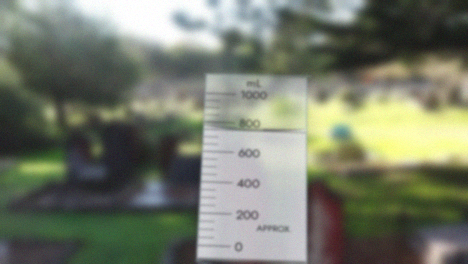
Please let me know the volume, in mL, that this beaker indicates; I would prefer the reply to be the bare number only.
750
